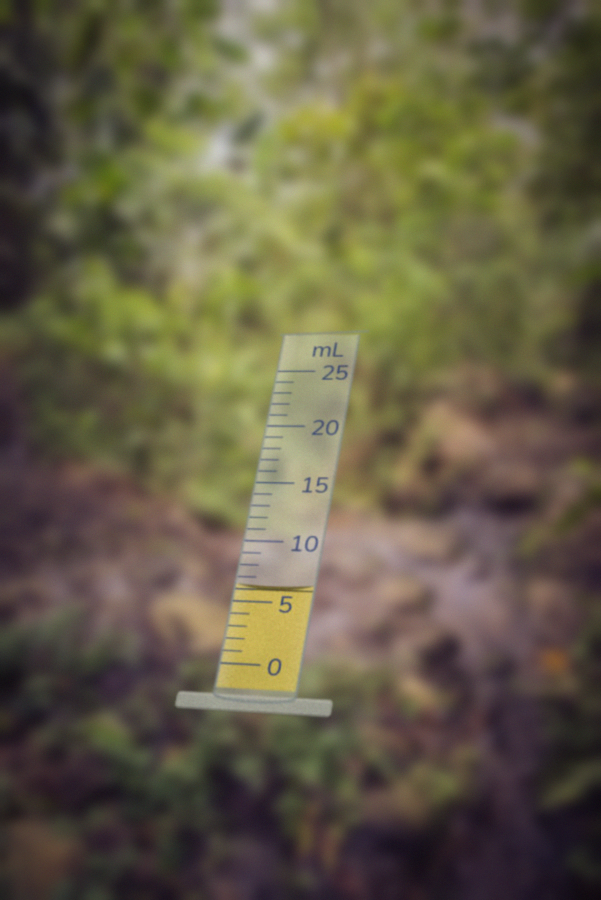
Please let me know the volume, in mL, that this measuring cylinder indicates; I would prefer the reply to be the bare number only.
6
